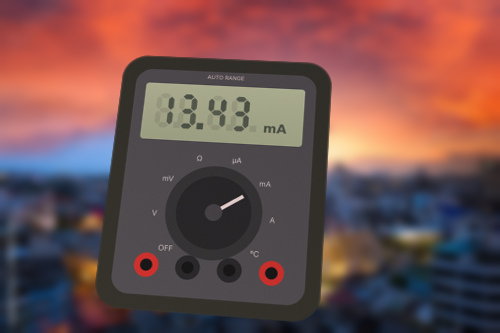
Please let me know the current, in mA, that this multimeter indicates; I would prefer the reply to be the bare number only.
13.43
